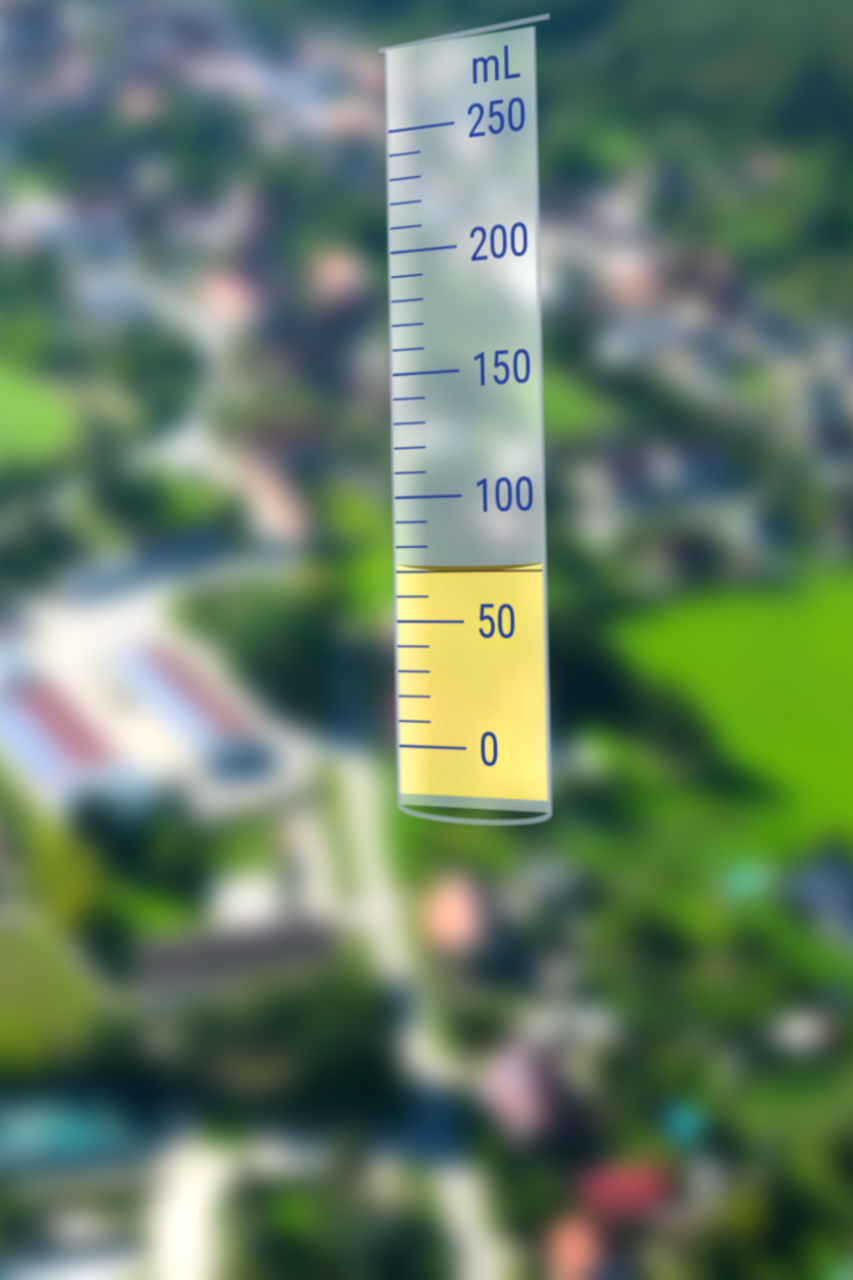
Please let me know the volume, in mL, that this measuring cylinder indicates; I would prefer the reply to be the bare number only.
70
